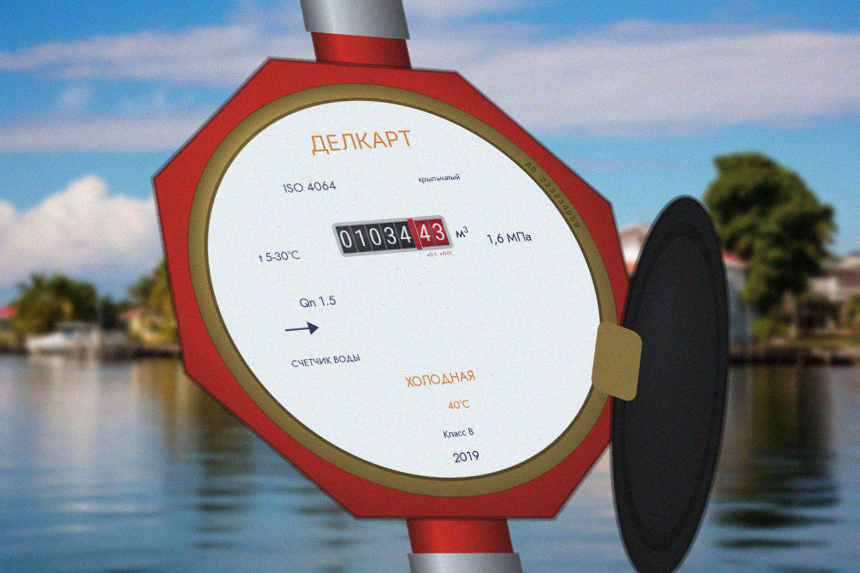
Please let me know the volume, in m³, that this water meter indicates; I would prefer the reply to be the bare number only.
1034.43
